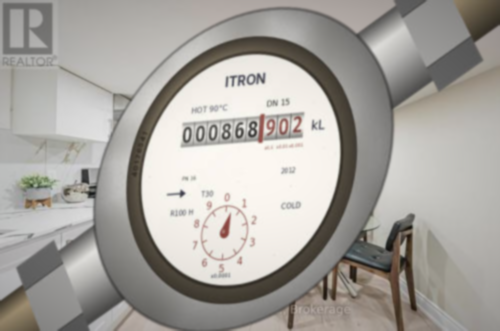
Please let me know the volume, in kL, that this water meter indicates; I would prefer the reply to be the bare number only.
868.9020
